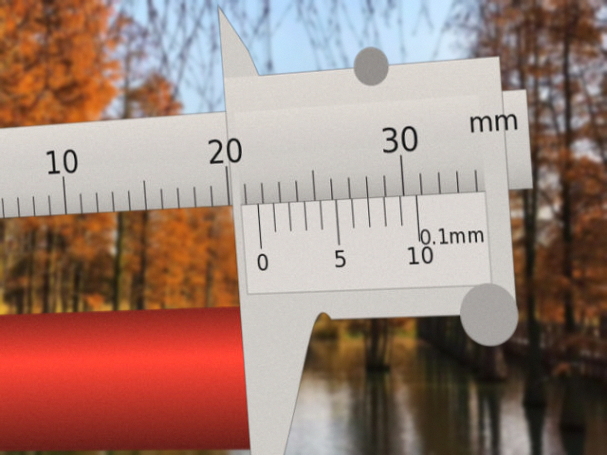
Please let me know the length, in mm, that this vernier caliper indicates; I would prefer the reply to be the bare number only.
21.7
